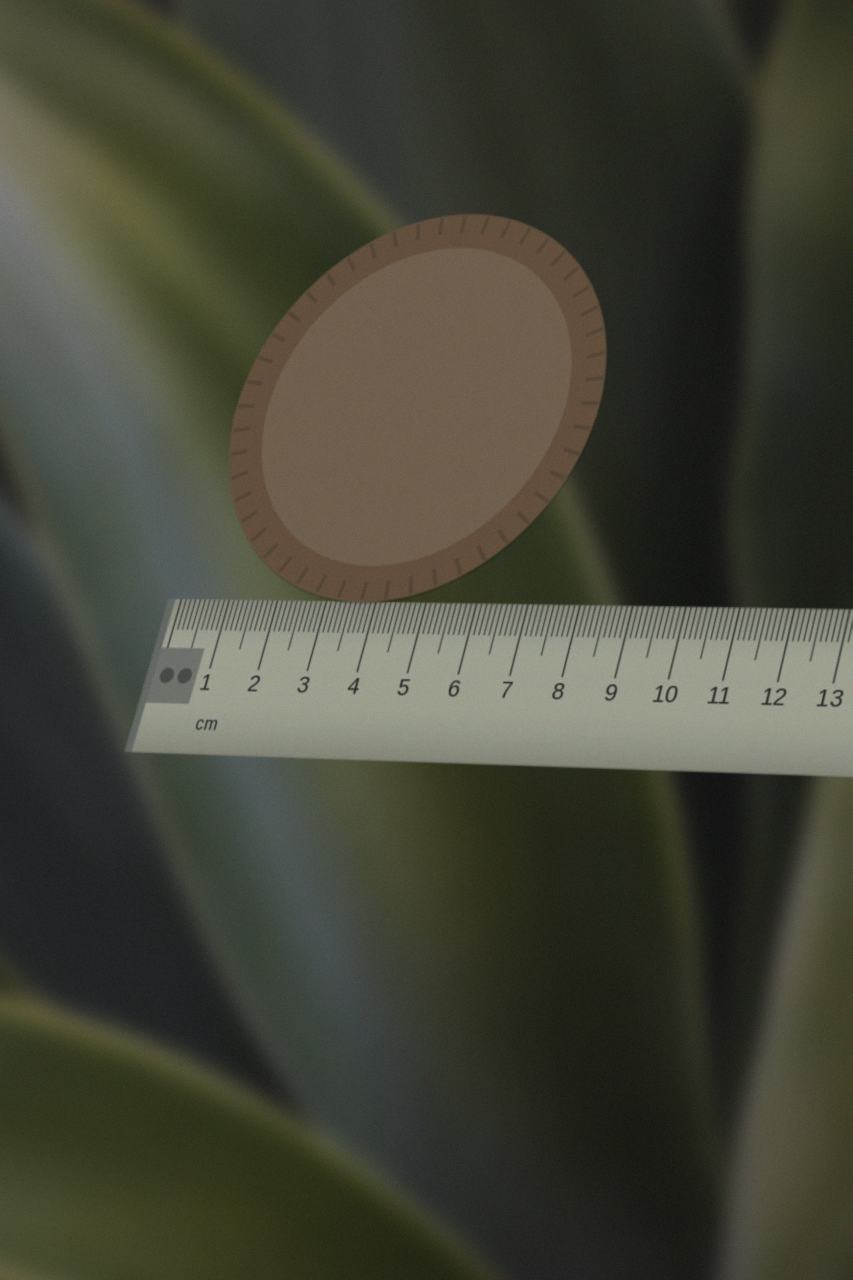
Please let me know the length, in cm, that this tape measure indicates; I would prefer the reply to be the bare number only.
7.4
